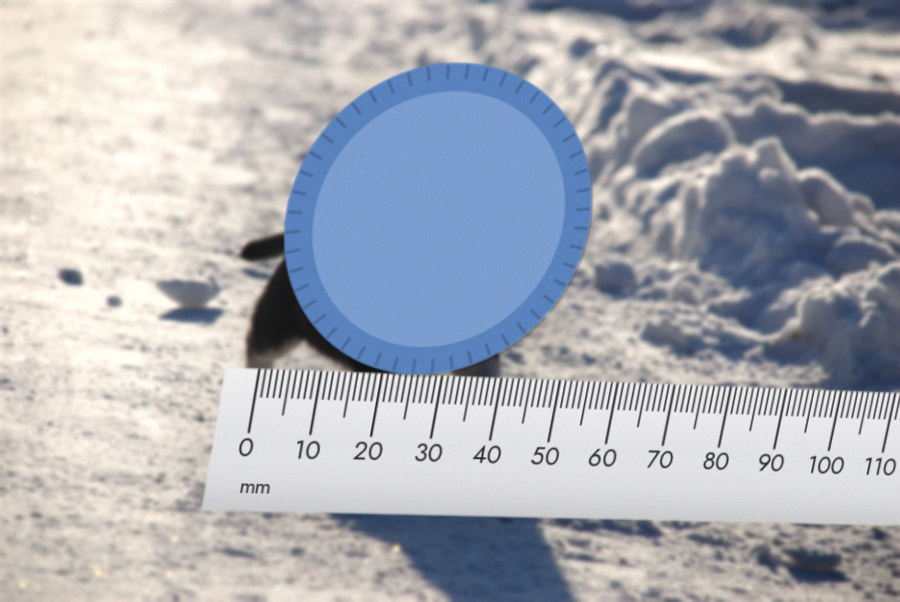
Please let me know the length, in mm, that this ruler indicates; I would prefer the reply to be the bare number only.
50
